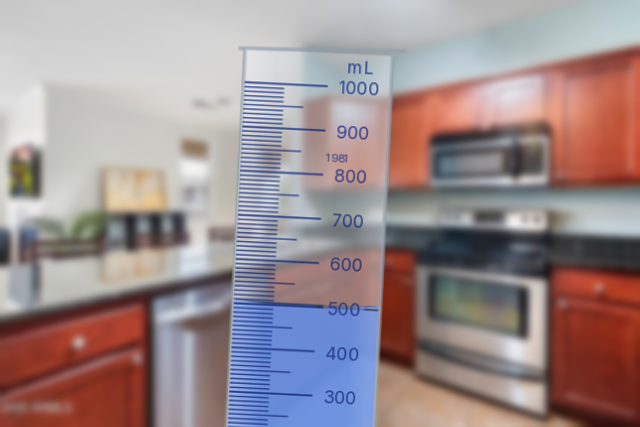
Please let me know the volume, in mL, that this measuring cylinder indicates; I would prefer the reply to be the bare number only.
500
